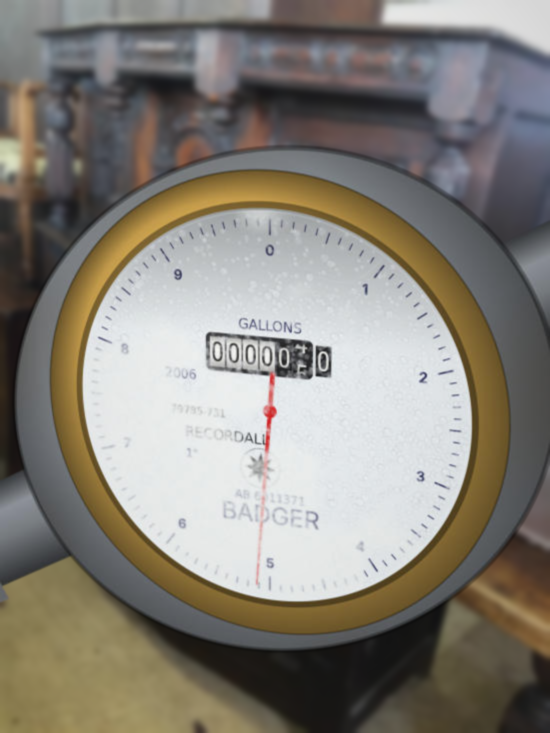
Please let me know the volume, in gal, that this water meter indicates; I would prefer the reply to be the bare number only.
45.1
